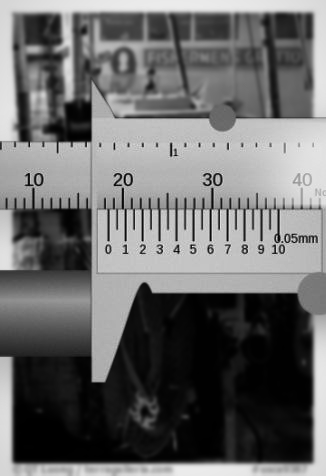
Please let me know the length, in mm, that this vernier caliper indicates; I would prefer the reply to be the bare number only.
18.4
